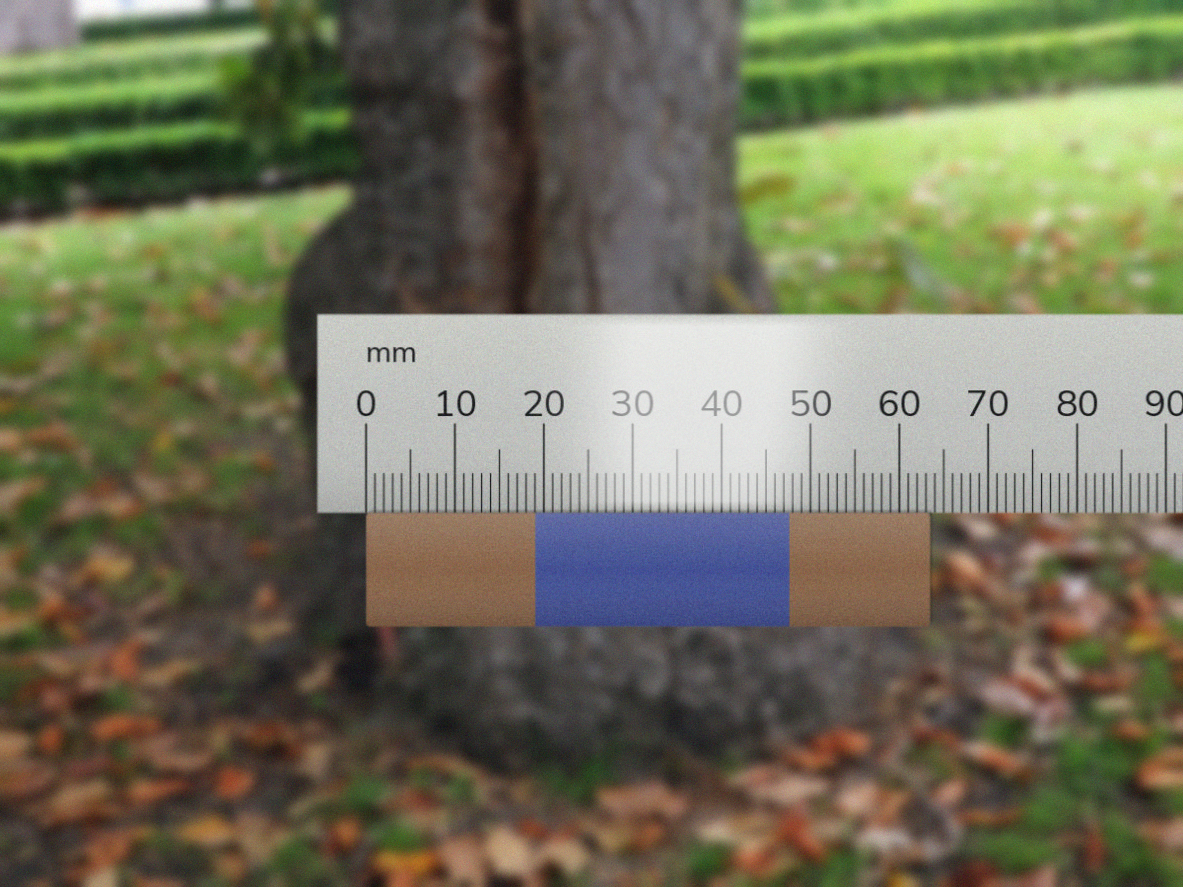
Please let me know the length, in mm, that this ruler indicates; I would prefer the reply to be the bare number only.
63.5
